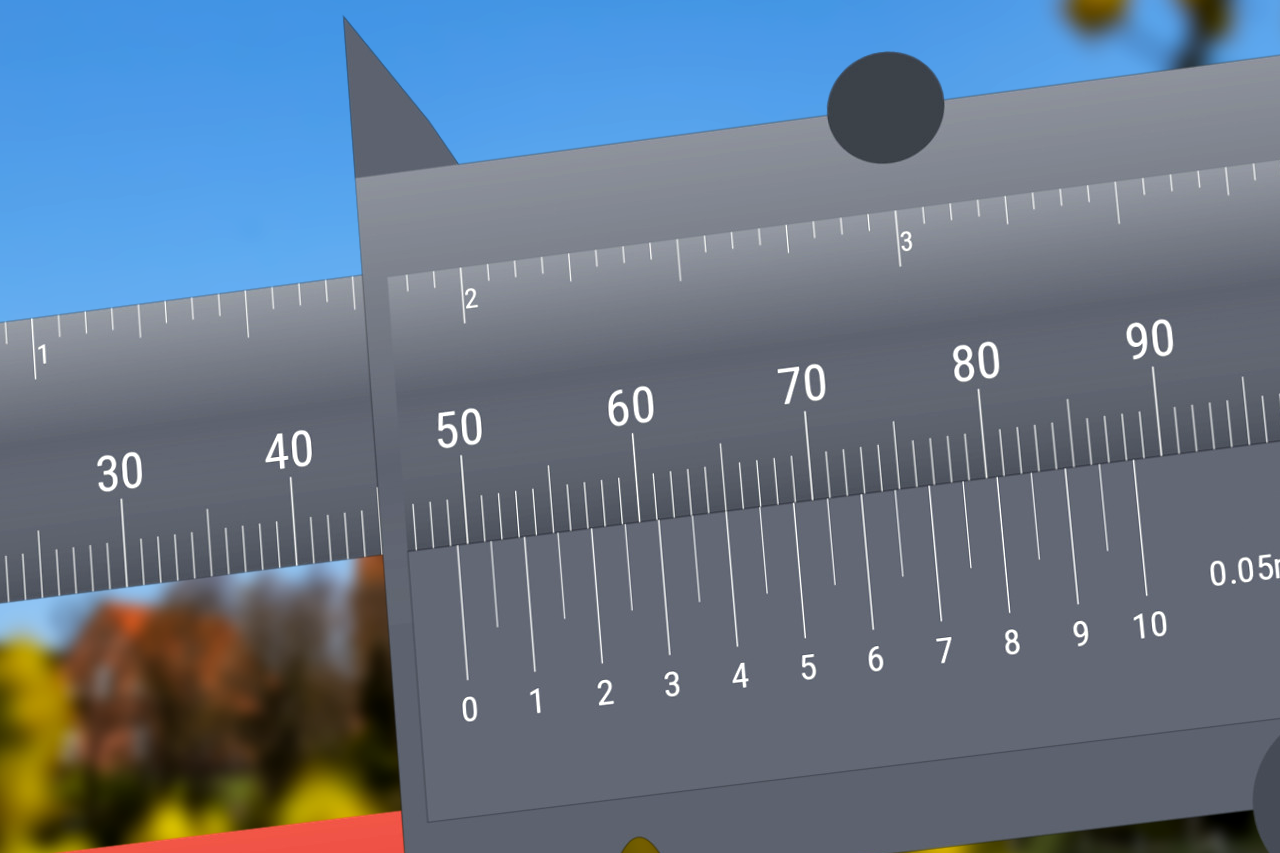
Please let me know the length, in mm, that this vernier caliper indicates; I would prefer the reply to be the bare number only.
49.4
